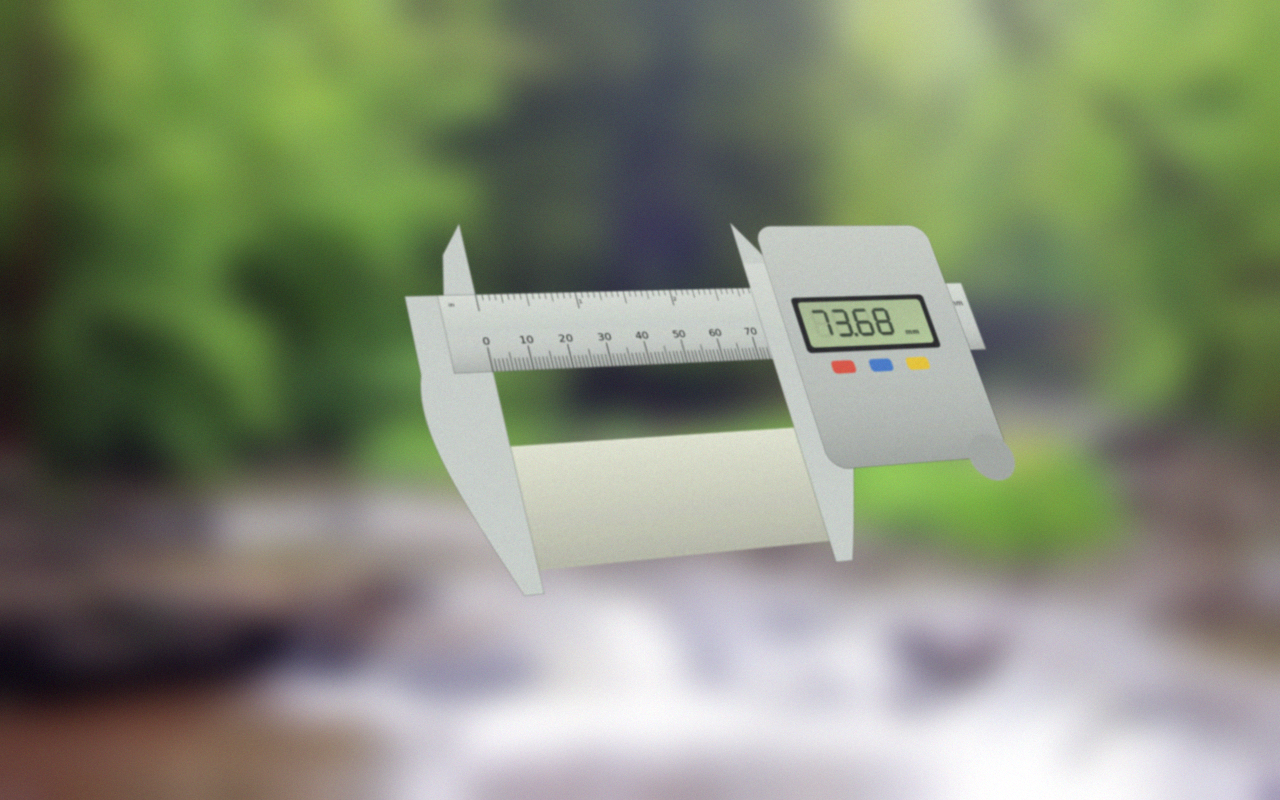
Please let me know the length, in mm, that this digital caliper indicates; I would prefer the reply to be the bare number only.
73.68
